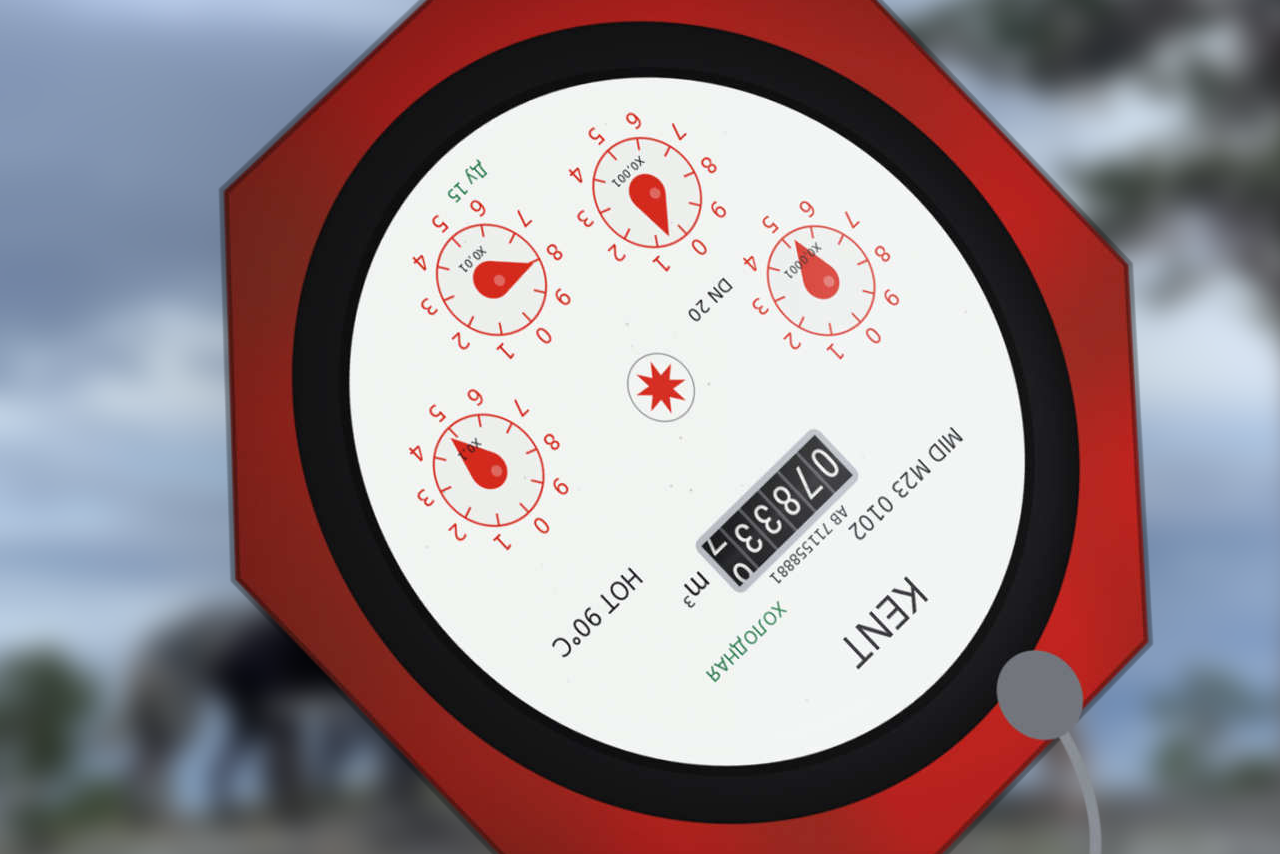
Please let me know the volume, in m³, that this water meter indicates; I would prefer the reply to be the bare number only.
78336.4805
